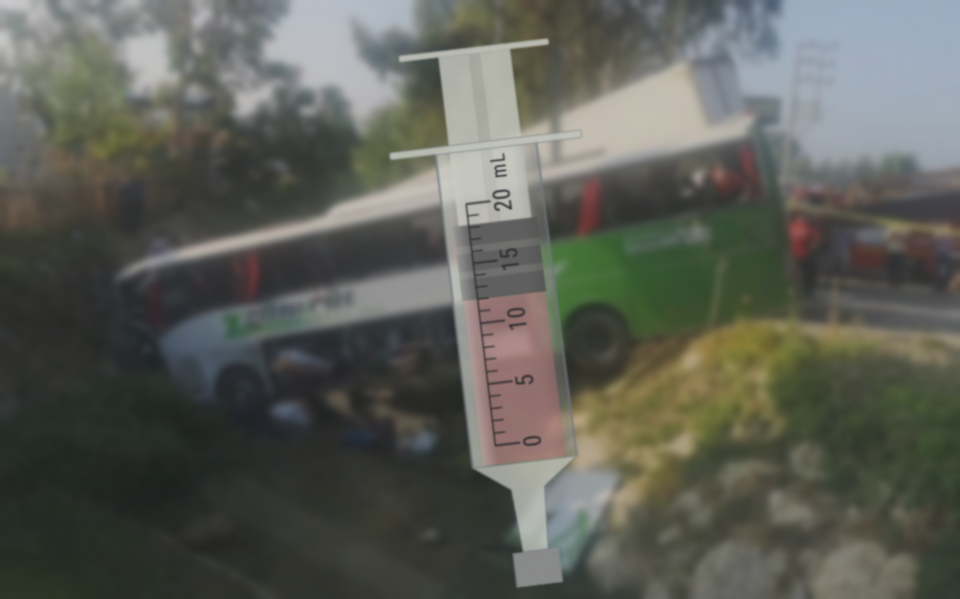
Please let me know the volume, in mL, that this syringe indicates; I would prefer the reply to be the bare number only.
12
